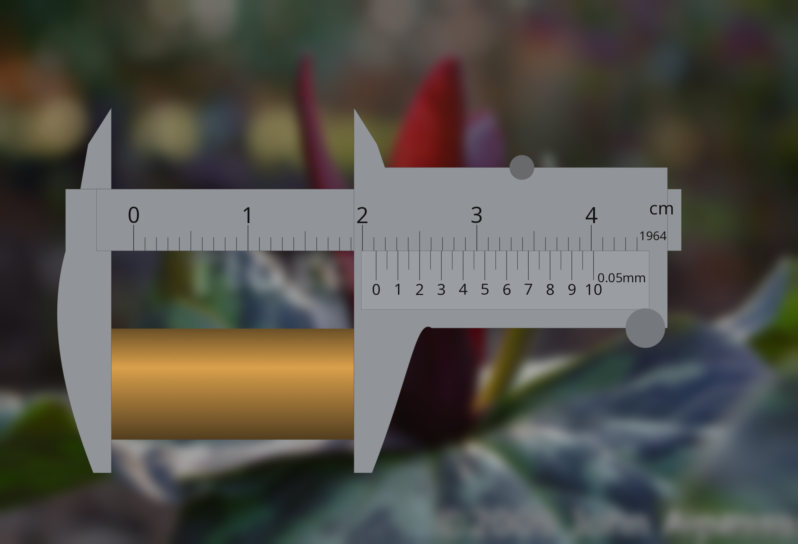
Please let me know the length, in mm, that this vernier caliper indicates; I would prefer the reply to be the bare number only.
21.2
